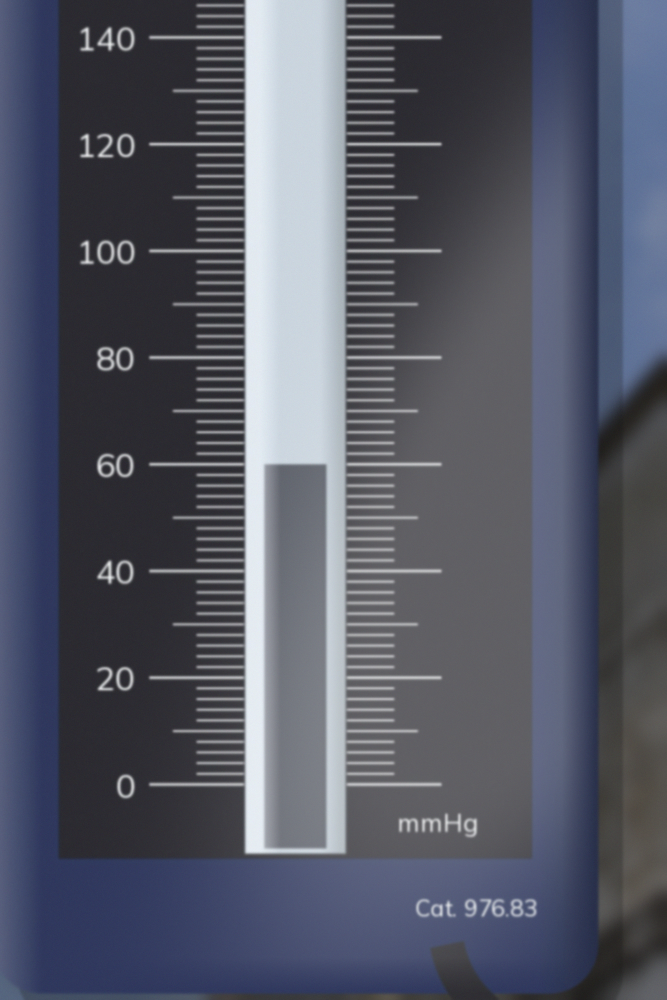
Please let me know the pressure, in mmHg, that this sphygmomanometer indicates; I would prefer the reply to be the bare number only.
60
